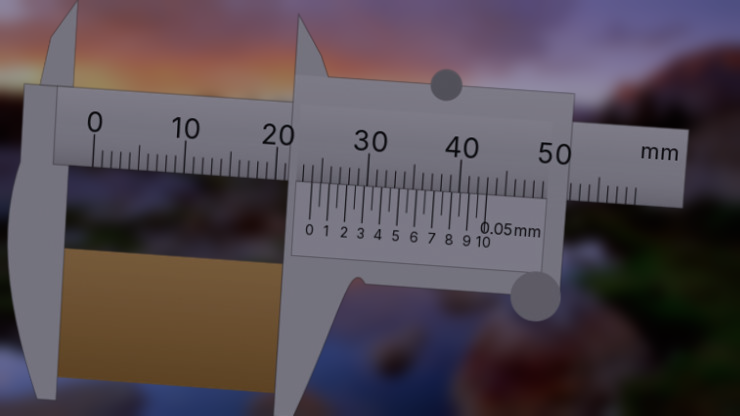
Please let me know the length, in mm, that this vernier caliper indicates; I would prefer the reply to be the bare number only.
24.0
